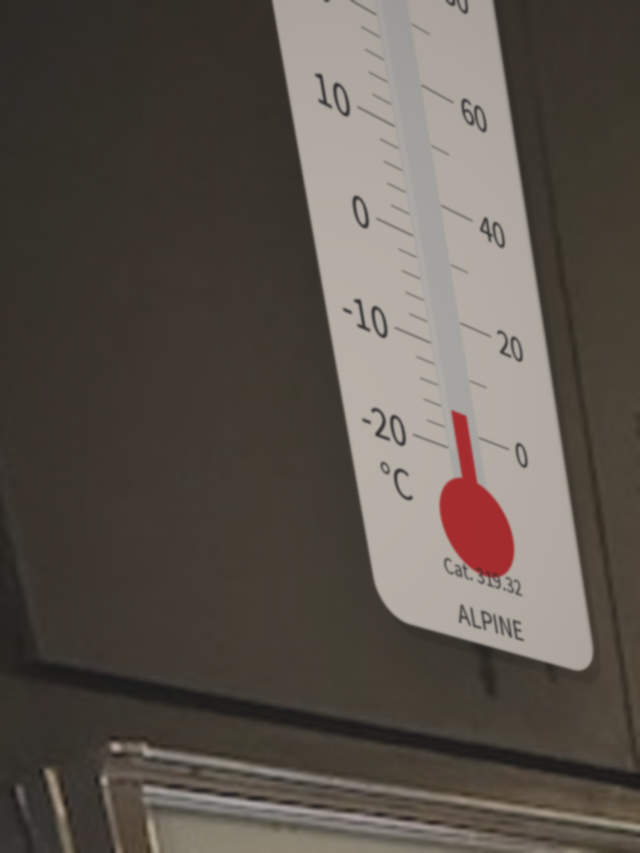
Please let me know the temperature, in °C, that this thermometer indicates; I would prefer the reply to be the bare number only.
-16
